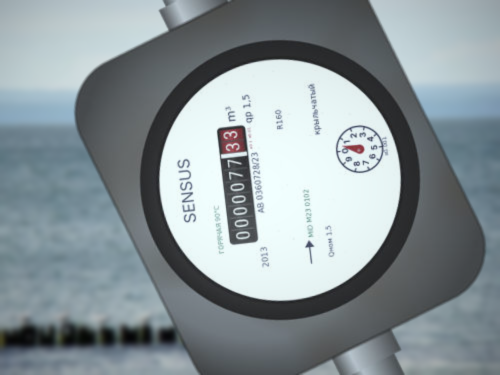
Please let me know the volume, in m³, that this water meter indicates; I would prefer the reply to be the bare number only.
77.330
